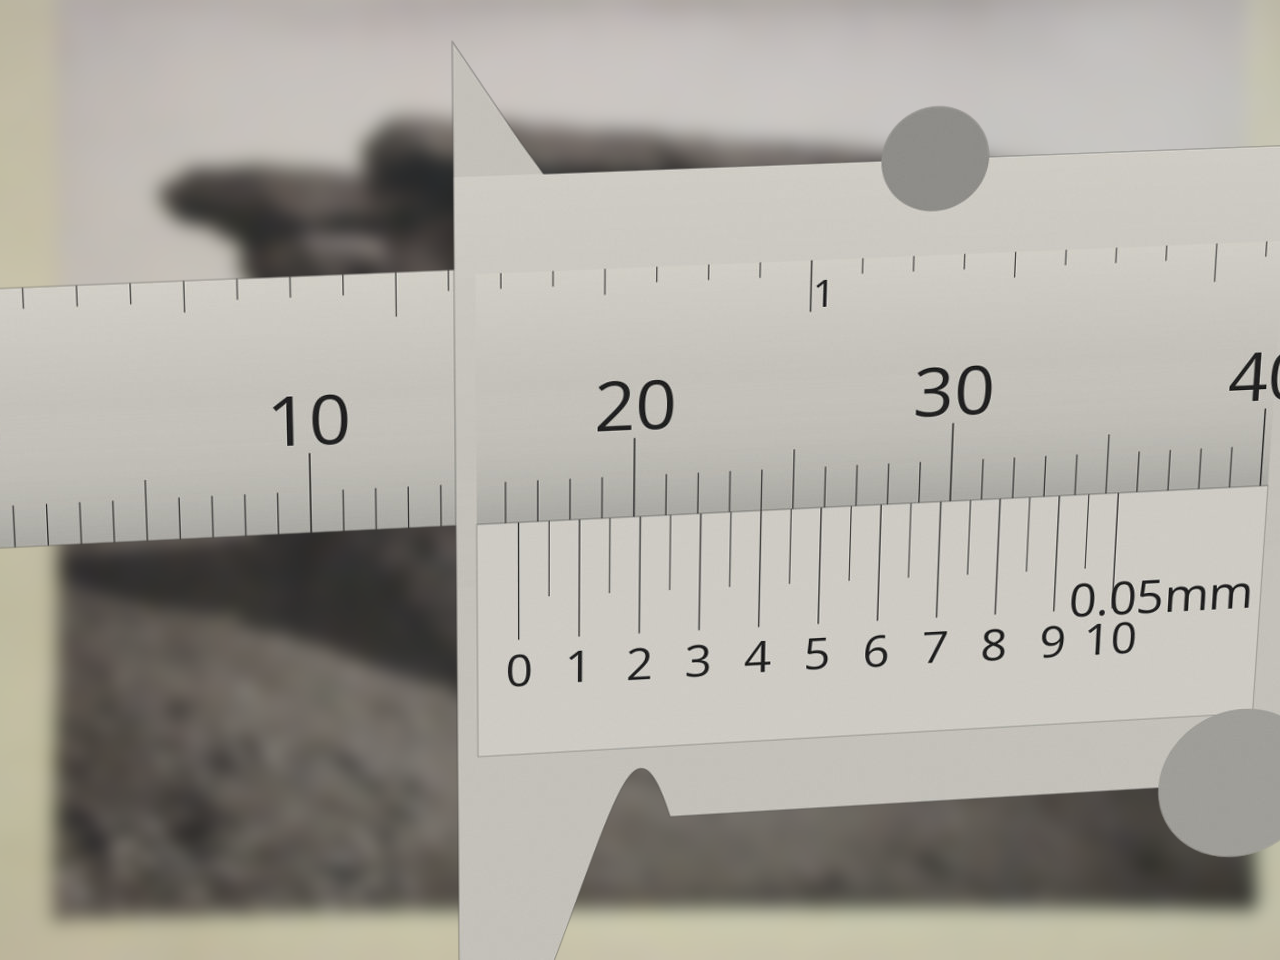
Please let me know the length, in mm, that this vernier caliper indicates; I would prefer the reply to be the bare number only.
16.40
